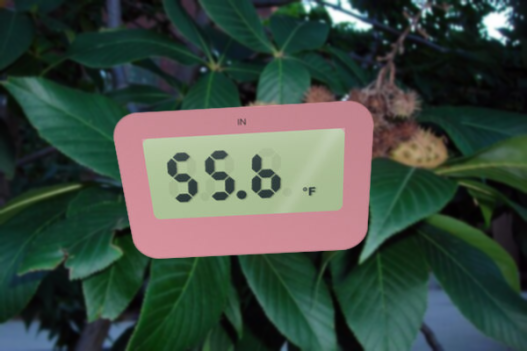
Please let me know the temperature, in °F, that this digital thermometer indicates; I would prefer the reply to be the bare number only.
55.6
